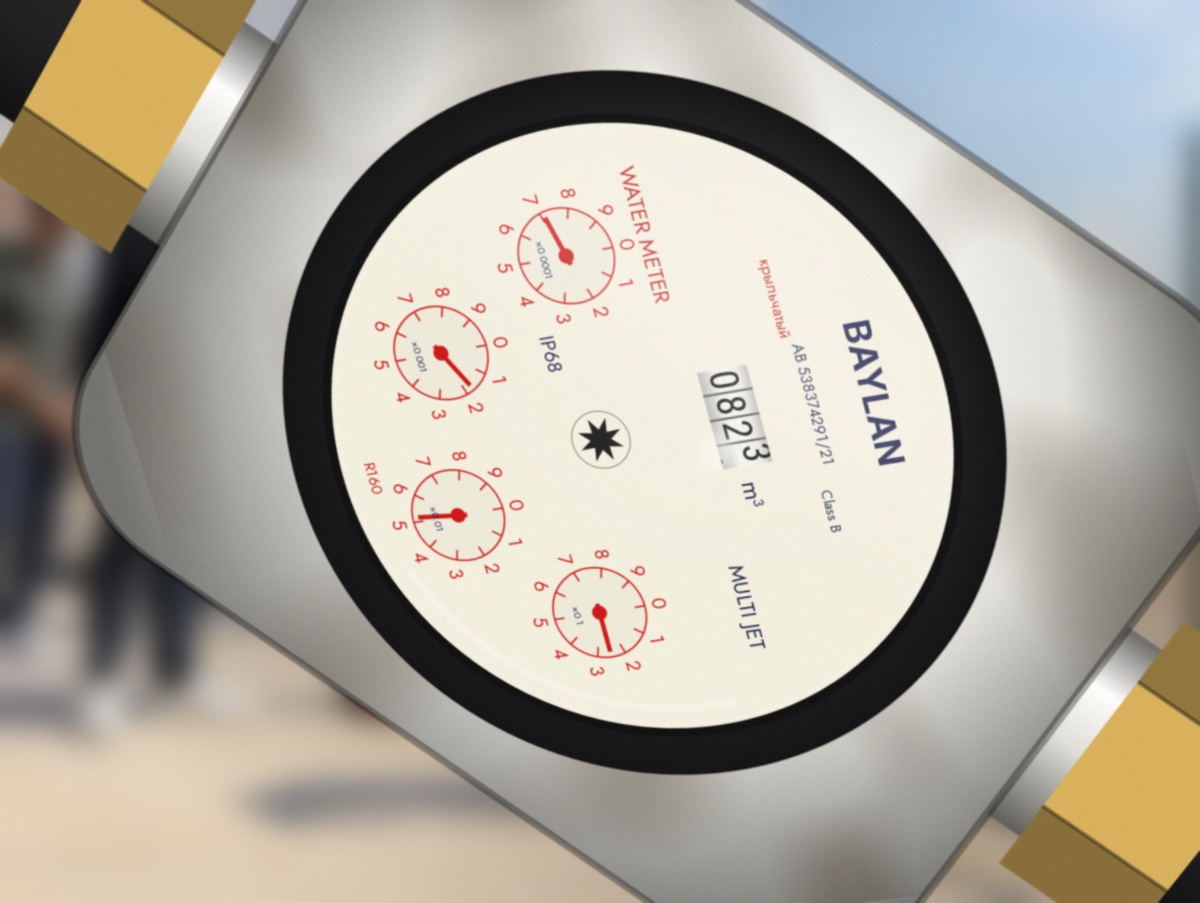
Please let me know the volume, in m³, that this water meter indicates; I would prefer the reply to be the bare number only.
823.2517
